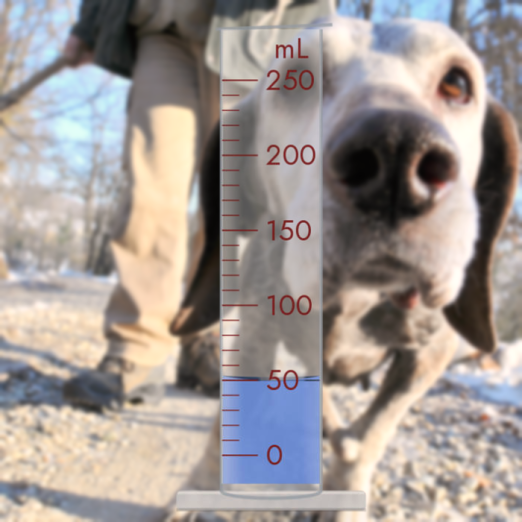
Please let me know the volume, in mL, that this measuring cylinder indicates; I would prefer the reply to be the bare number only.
50
